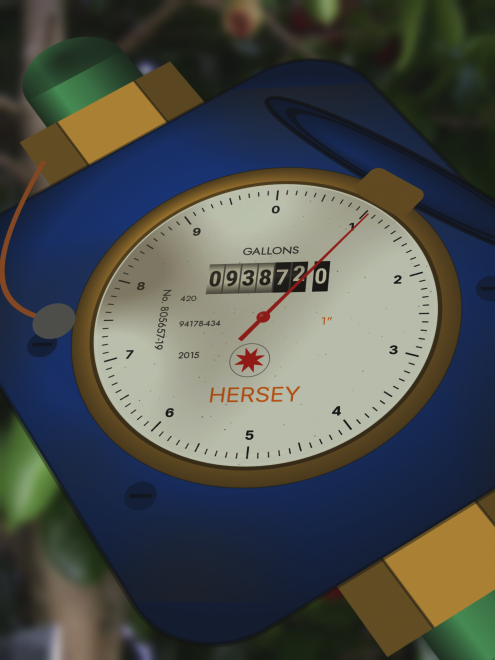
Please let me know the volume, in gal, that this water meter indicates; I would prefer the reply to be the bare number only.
938721.0
